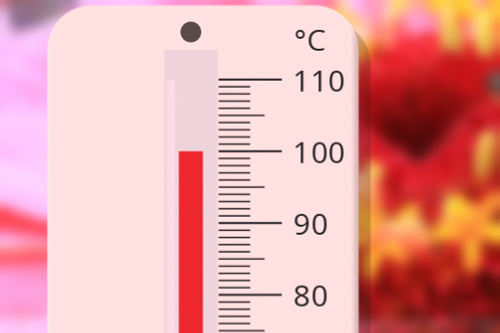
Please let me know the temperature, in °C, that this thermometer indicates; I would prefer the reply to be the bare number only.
100
